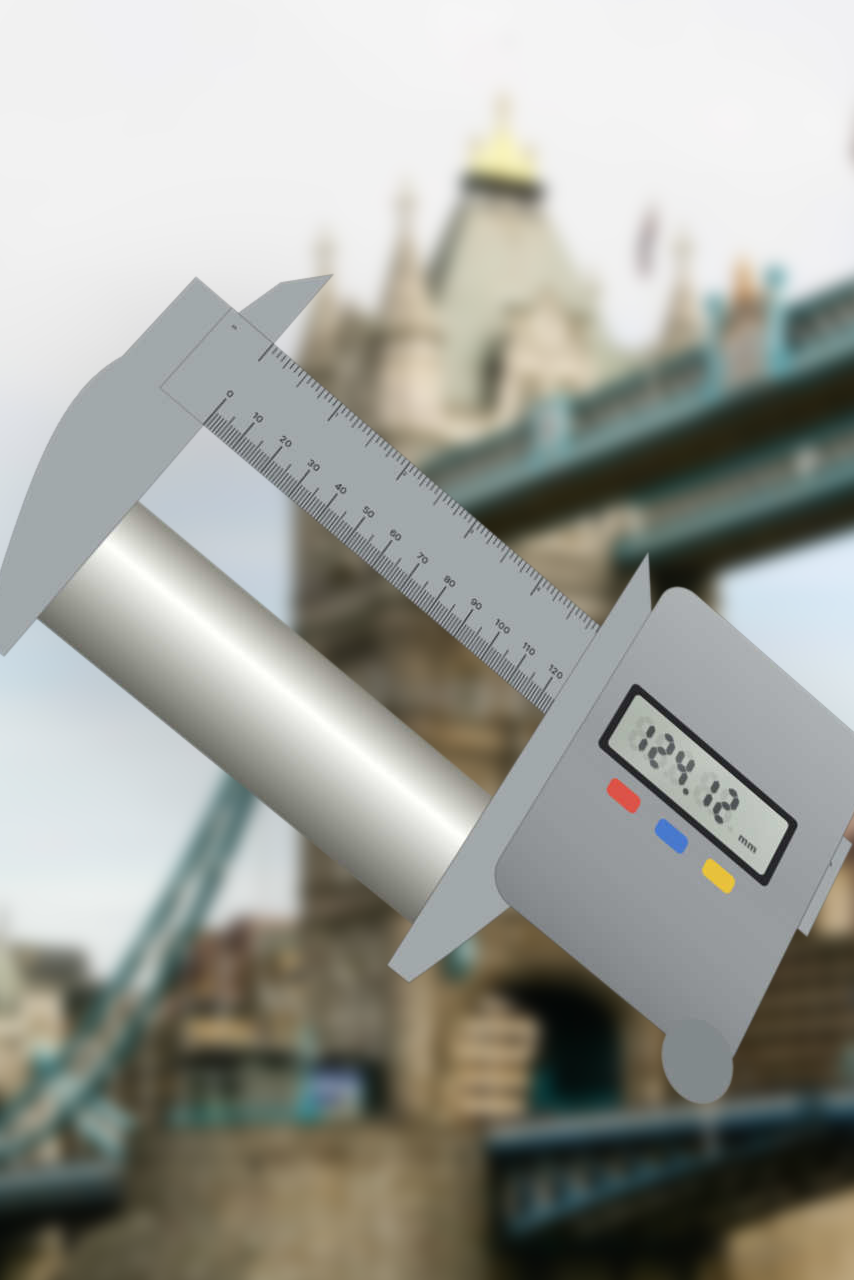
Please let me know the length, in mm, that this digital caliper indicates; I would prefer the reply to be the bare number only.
124.12
